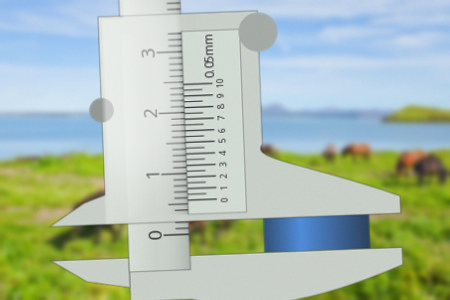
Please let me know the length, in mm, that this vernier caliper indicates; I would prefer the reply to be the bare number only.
5.6
